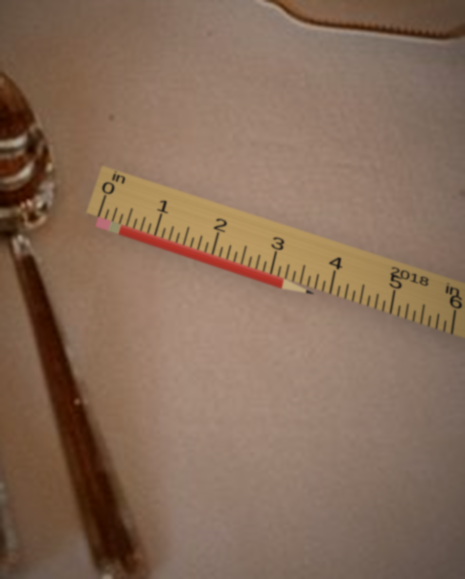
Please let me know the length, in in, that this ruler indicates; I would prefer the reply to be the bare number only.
3.75
